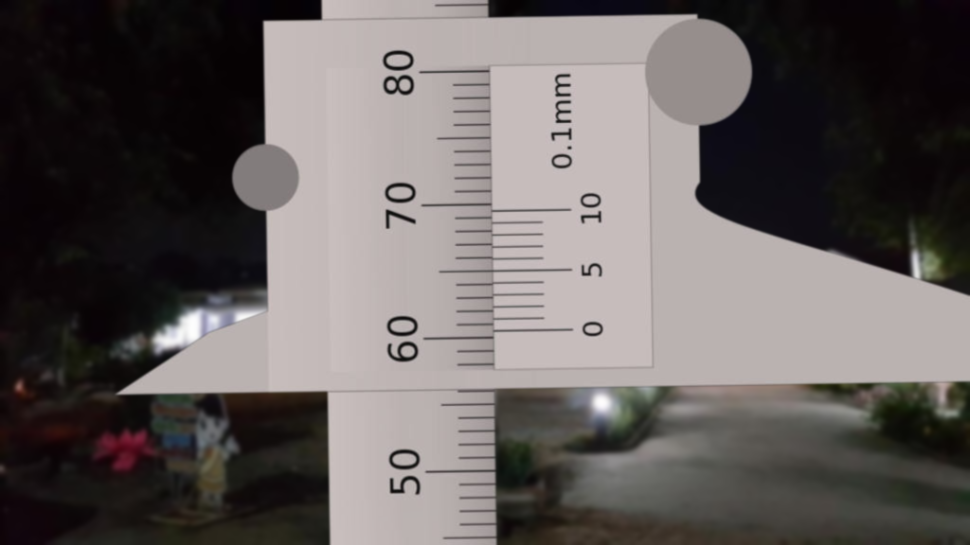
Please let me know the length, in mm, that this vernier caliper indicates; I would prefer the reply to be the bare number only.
60.5
